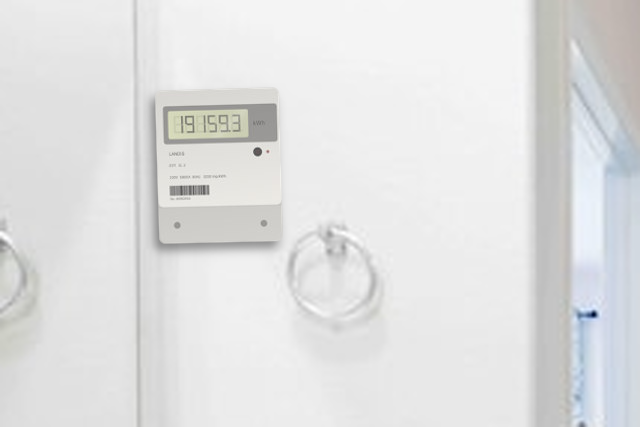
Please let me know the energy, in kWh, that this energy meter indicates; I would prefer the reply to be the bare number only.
19159.3
